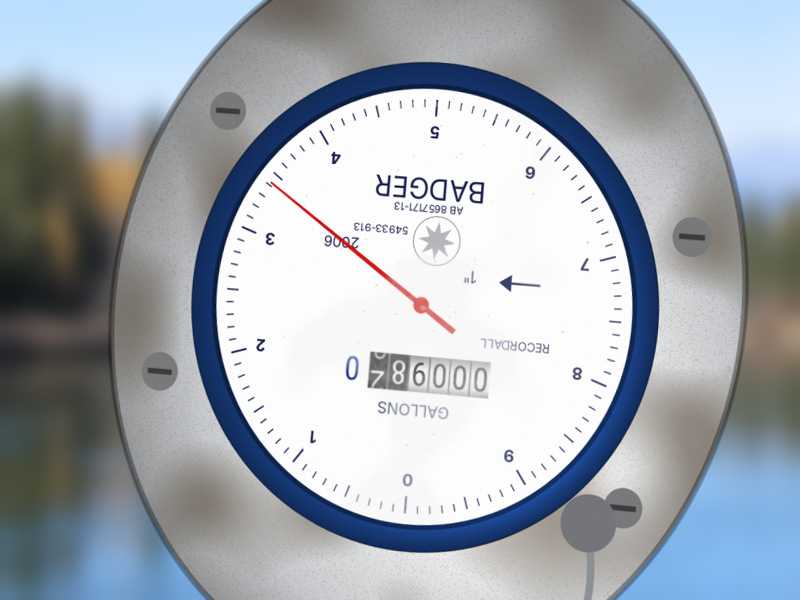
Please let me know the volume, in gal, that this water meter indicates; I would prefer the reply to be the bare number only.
9823.4
